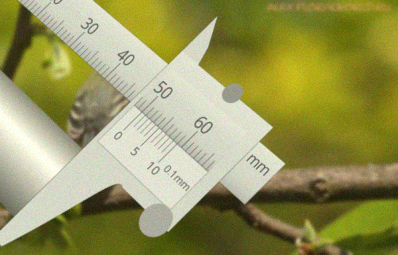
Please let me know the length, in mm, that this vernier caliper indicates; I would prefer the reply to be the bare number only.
50.0
